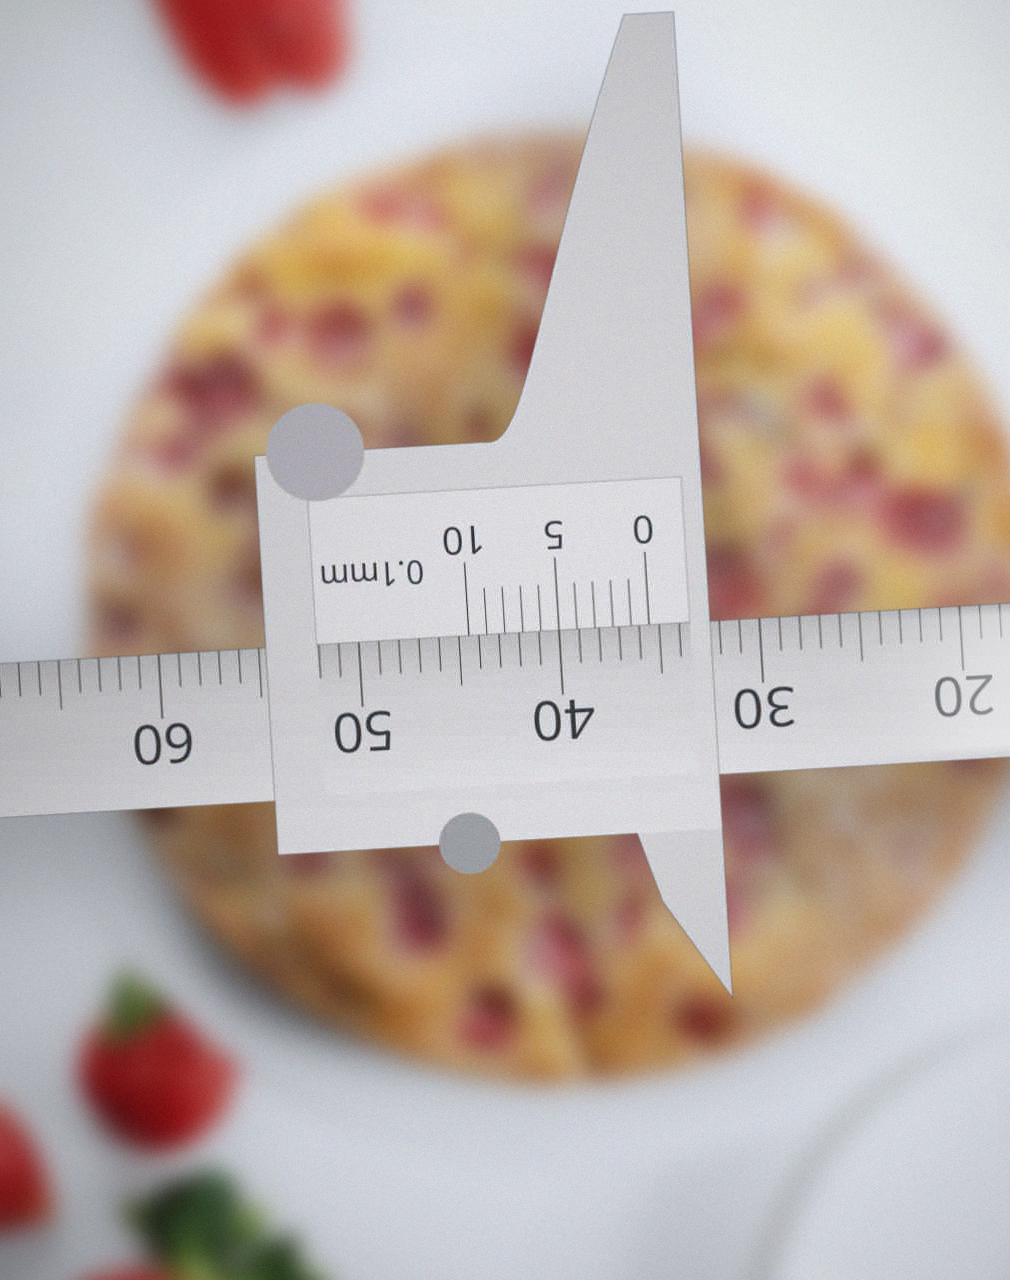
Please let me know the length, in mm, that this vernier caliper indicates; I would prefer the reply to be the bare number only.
35.5
